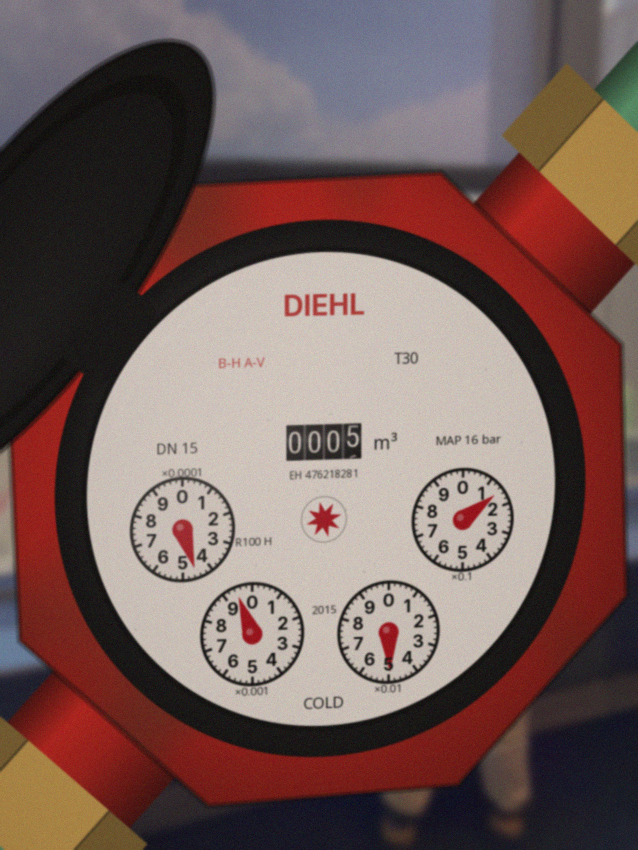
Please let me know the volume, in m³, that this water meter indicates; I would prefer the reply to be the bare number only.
5.1494
